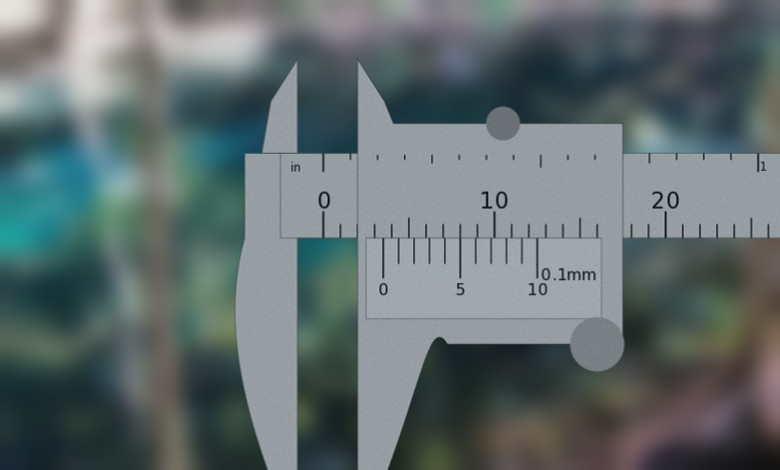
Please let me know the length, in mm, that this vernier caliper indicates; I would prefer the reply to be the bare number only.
3.5
